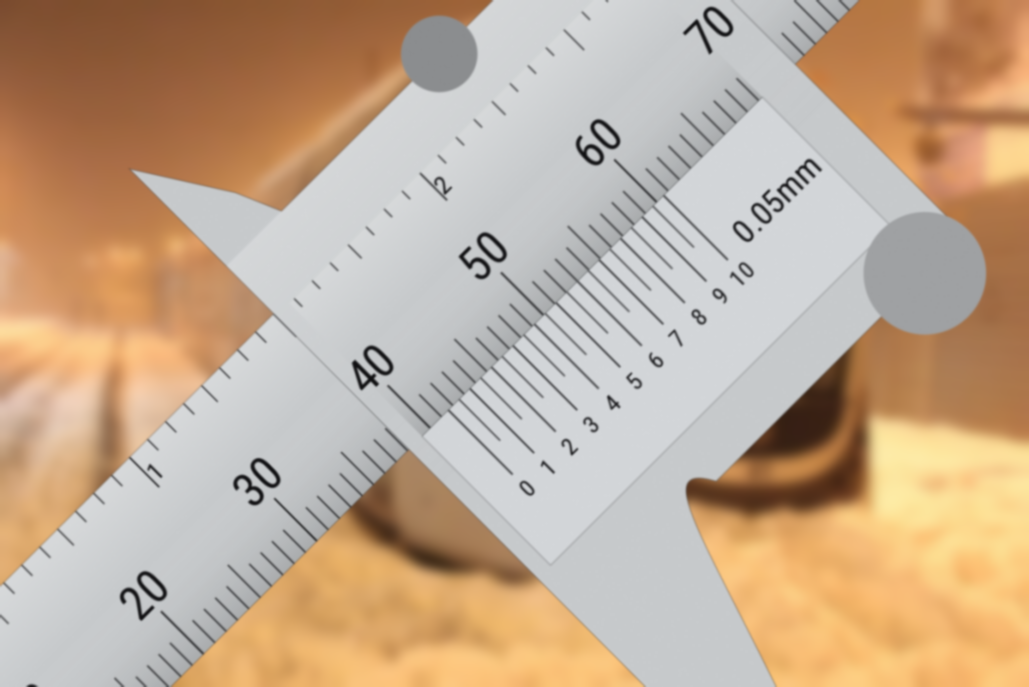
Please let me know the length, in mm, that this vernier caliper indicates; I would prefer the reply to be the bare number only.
41.6
